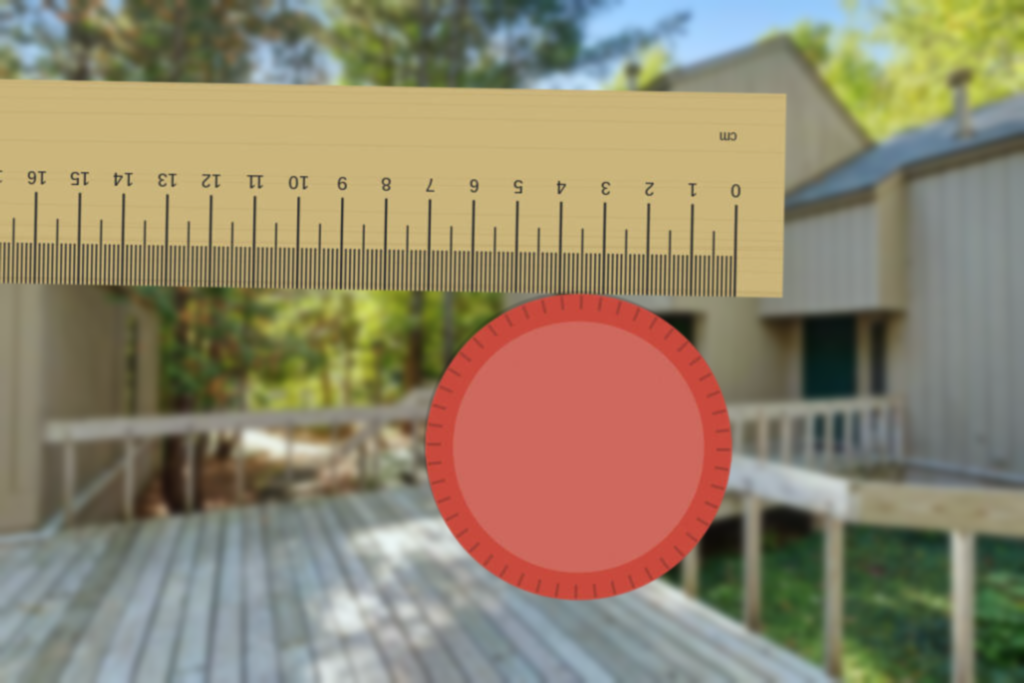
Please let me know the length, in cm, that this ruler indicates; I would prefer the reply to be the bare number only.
7
